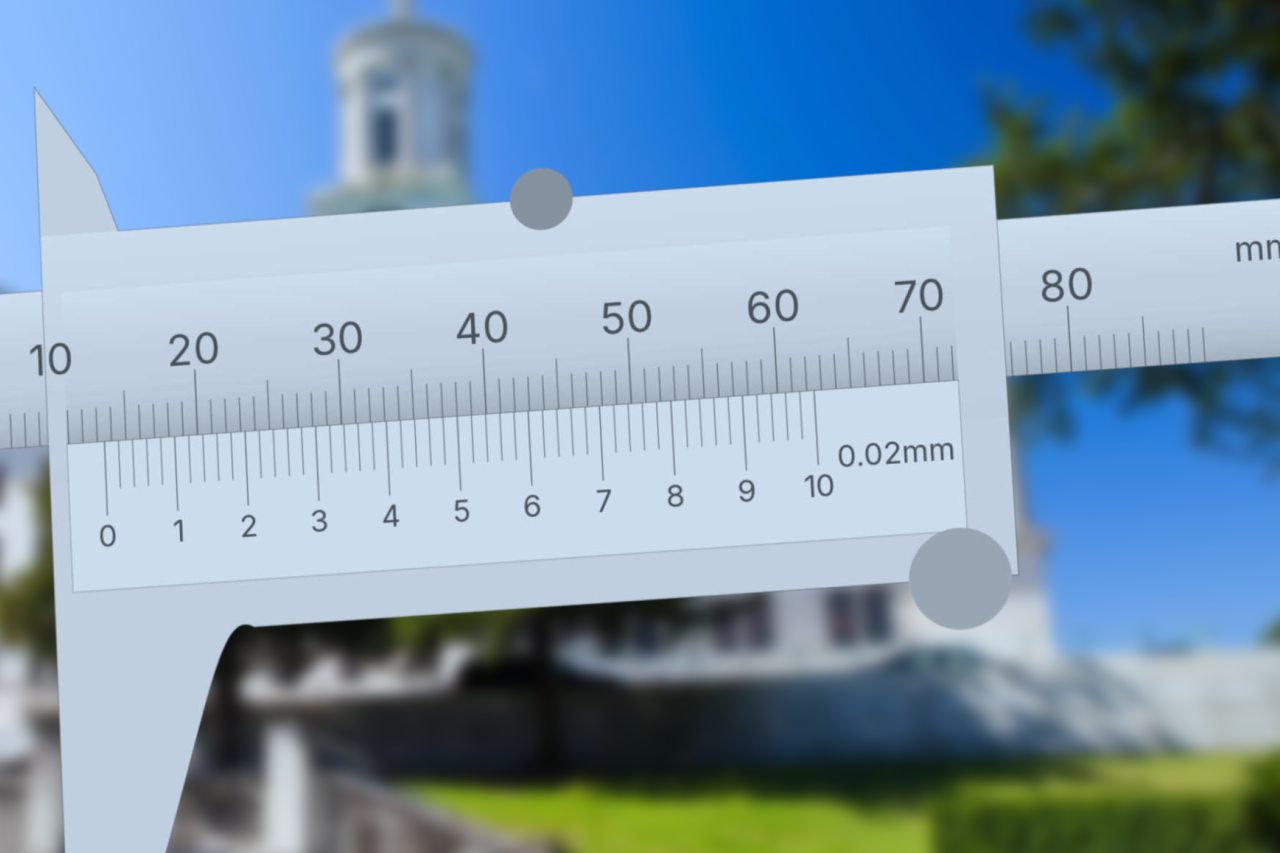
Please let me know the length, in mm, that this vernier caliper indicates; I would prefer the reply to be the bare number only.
13.5
